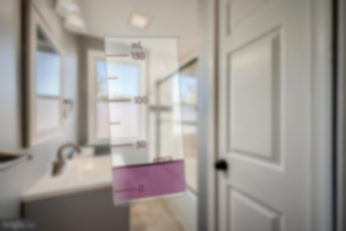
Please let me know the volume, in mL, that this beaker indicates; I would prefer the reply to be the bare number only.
25
